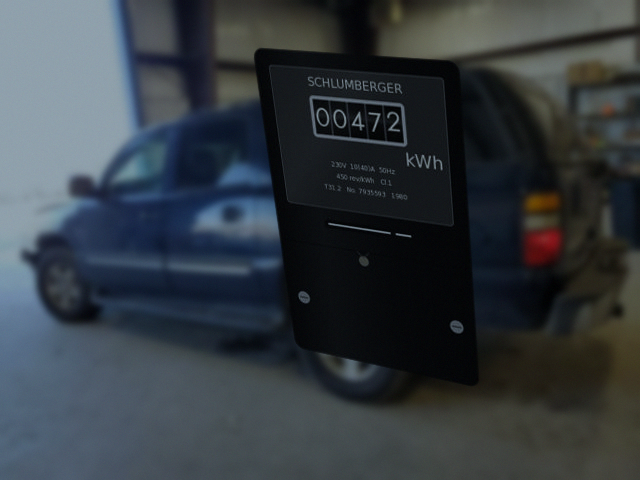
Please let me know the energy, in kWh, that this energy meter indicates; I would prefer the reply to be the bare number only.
472
